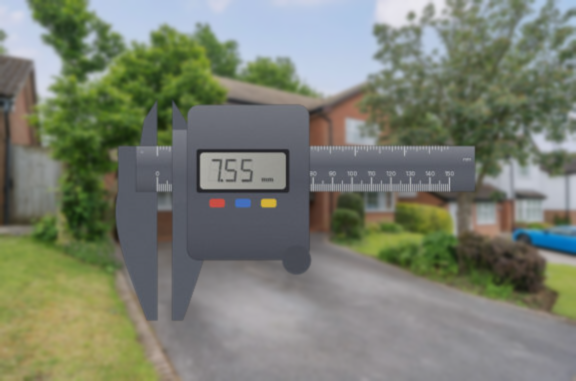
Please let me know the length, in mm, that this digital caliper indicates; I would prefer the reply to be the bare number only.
7.55
